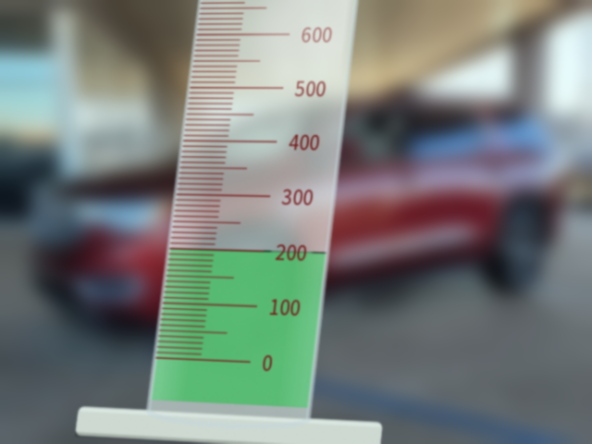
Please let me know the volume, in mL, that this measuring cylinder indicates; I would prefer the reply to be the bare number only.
200
